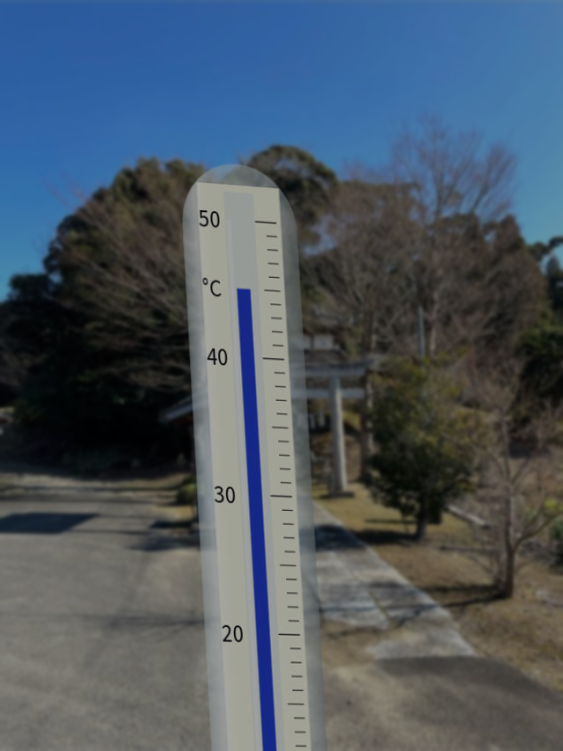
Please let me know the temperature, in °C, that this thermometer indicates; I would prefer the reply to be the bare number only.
45
